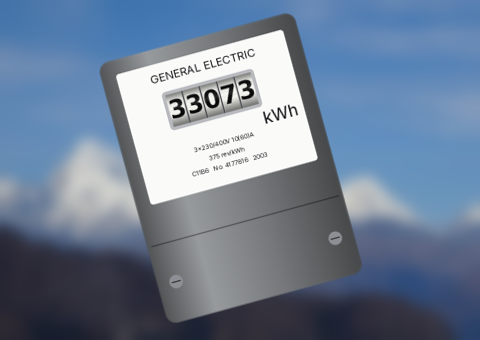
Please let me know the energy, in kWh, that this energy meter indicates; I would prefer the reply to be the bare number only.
33073
